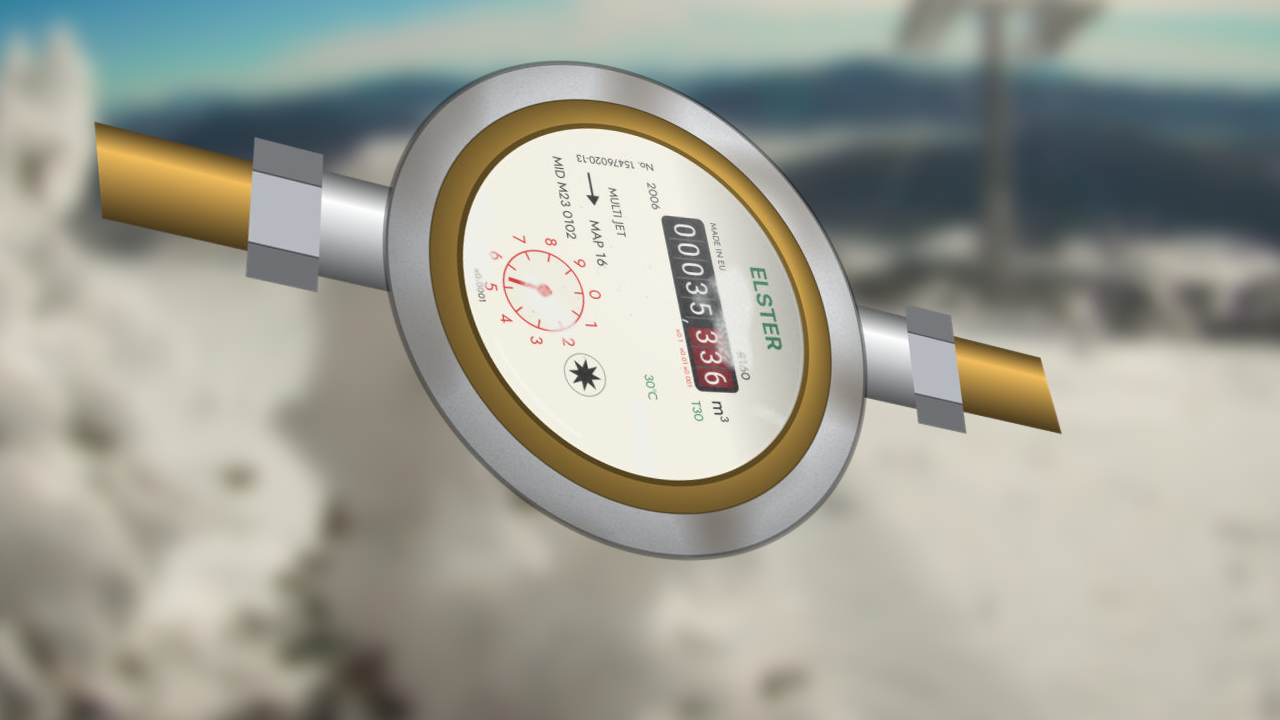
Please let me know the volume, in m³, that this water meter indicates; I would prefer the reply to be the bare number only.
35.3365
